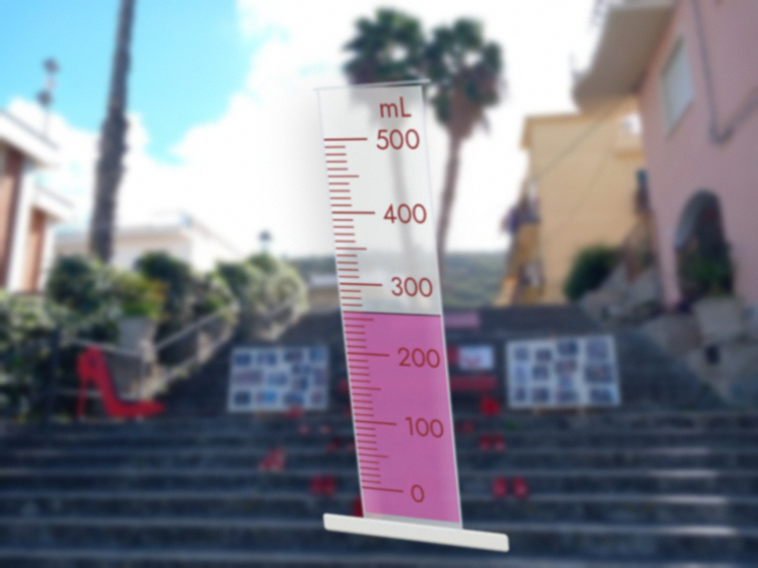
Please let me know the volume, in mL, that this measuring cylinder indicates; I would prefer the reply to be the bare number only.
260
